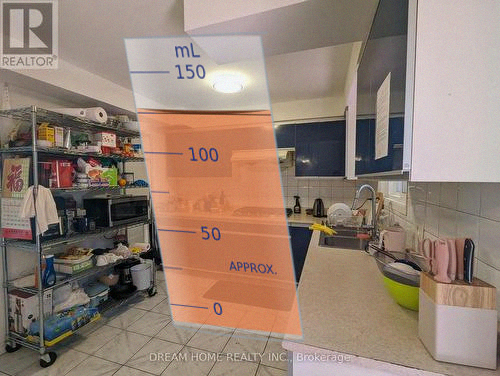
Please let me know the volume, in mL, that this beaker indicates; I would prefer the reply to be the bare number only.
125
